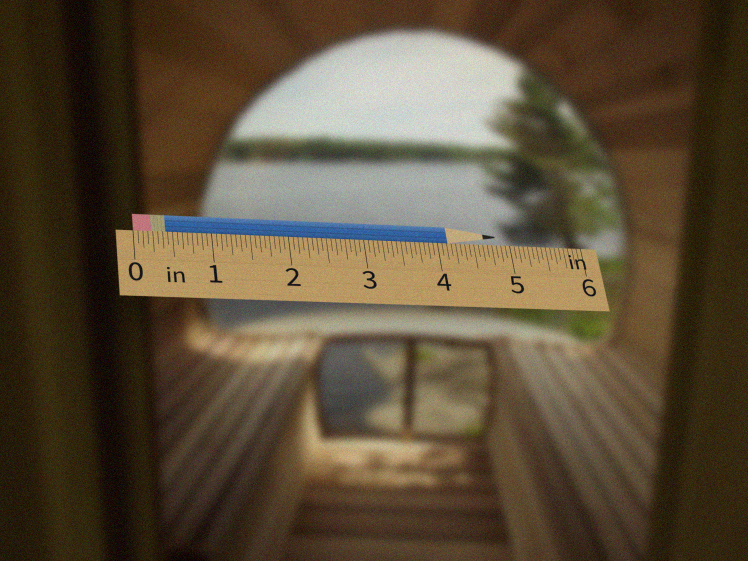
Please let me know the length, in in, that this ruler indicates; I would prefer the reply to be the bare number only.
4.8125
